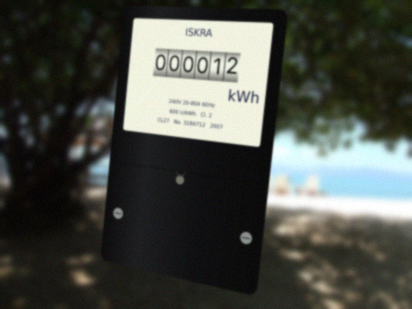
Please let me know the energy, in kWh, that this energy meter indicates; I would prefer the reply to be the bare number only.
12
